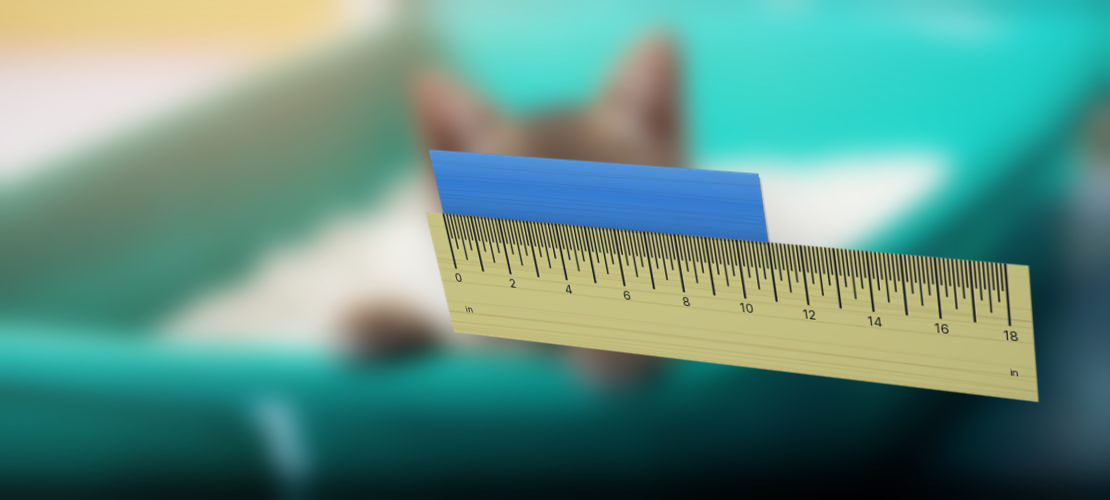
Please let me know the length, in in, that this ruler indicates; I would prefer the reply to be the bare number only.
11
